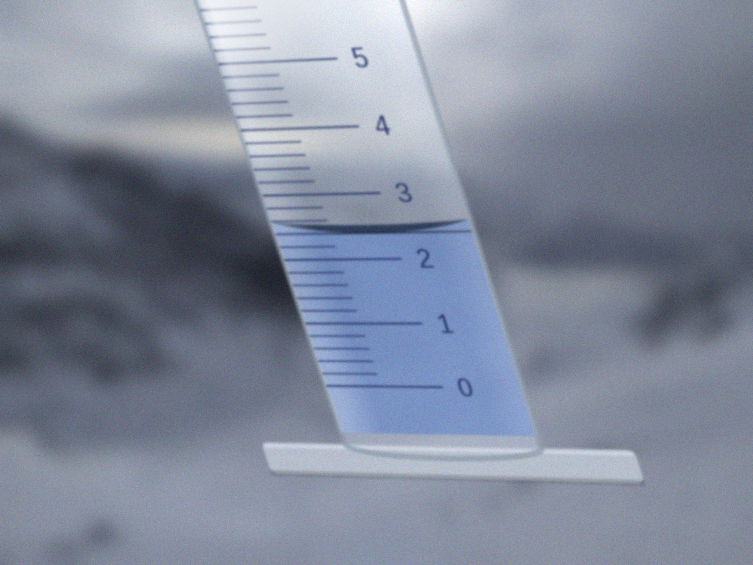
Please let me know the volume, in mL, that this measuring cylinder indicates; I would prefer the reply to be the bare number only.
2.4
